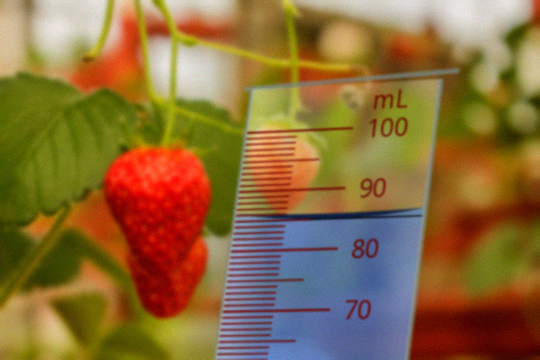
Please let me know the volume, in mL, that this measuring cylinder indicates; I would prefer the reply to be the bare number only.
85
